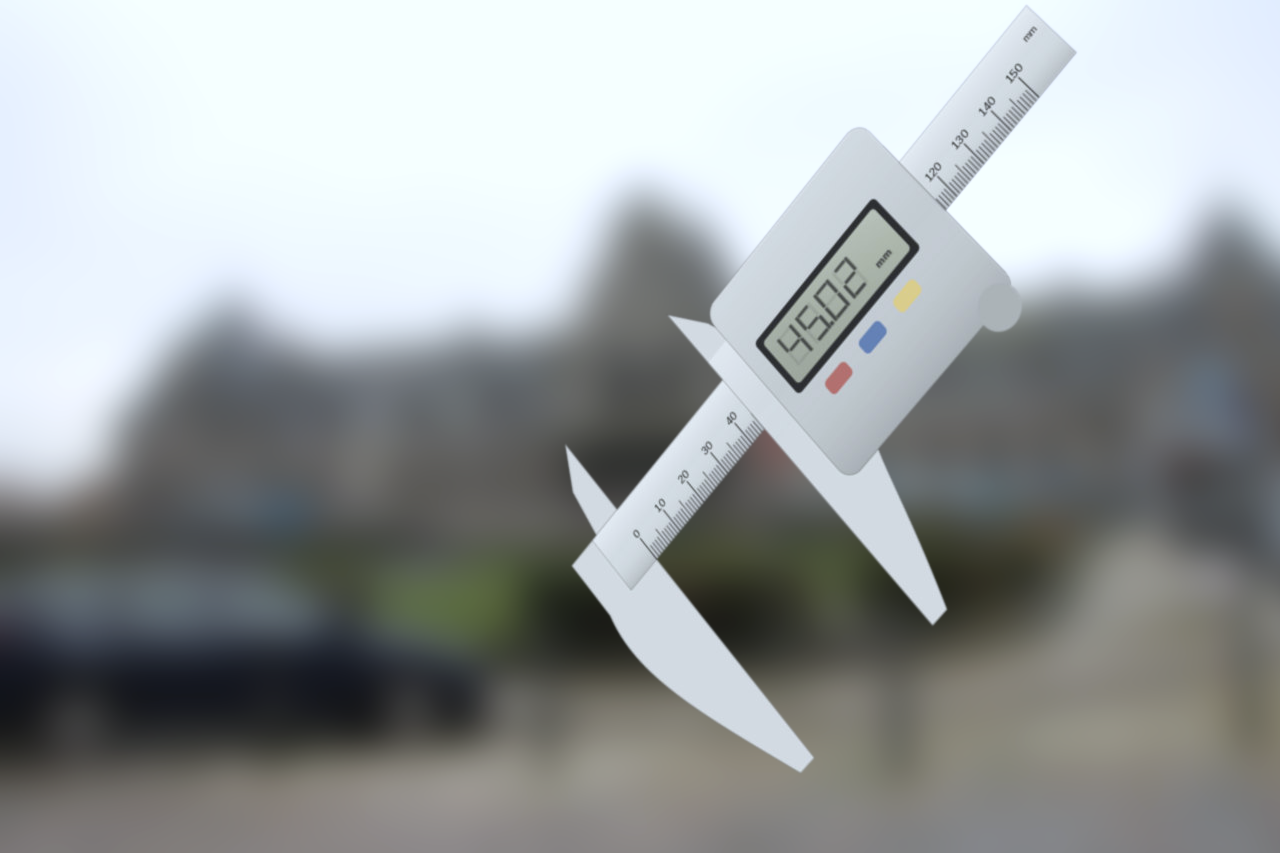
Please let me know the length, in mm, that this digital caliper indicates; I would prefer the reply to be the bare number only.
45.02
